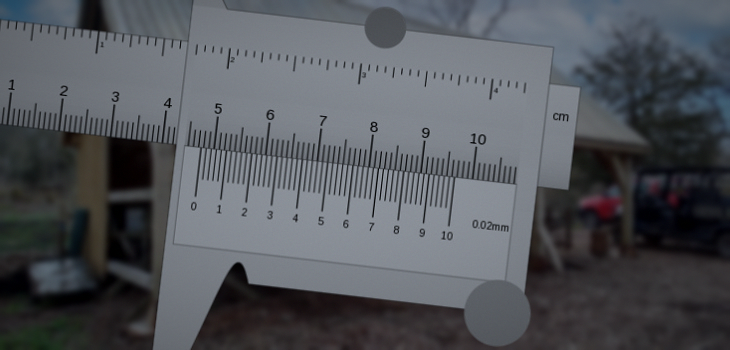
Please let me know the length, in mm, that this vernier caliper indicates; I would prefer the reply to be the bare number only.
47.5
